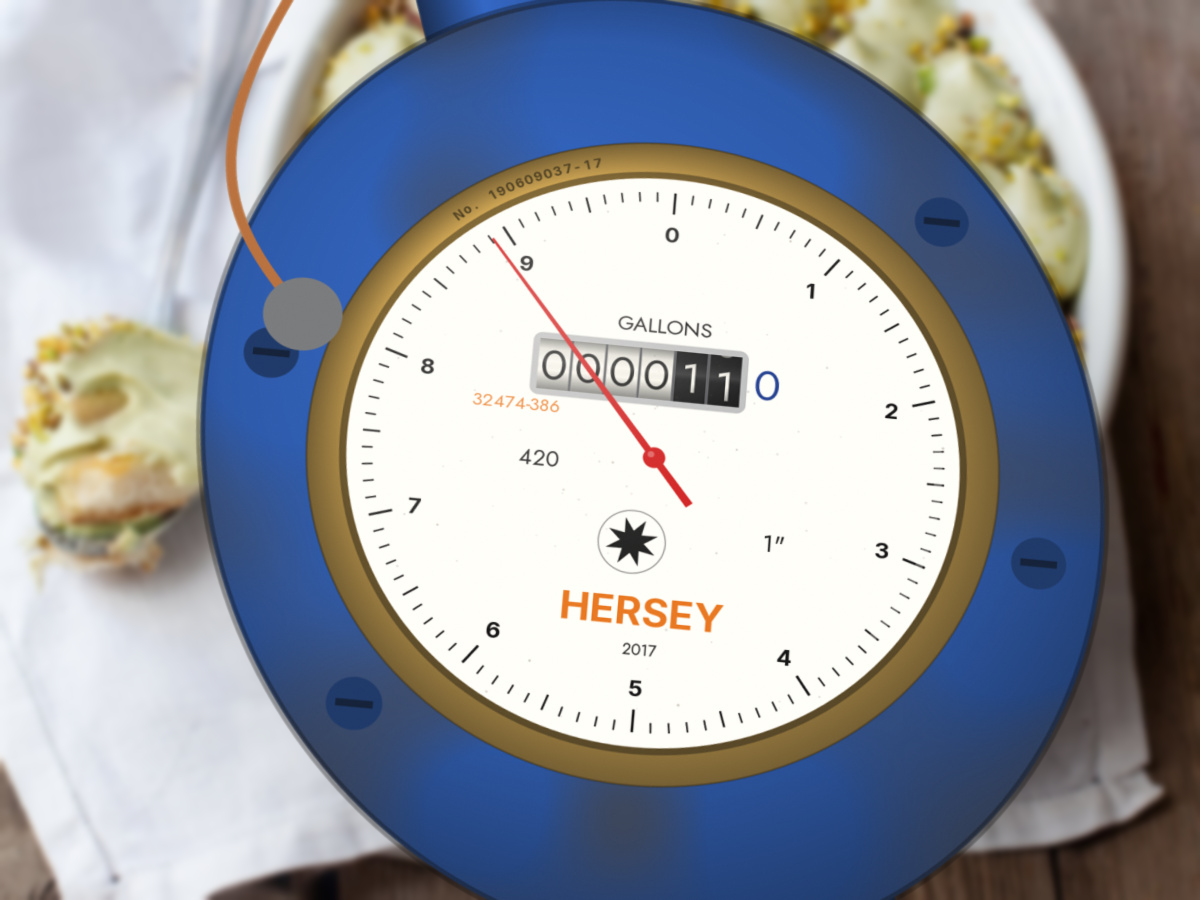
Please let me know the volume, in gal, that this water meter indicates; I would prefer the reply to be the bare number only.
108.9
